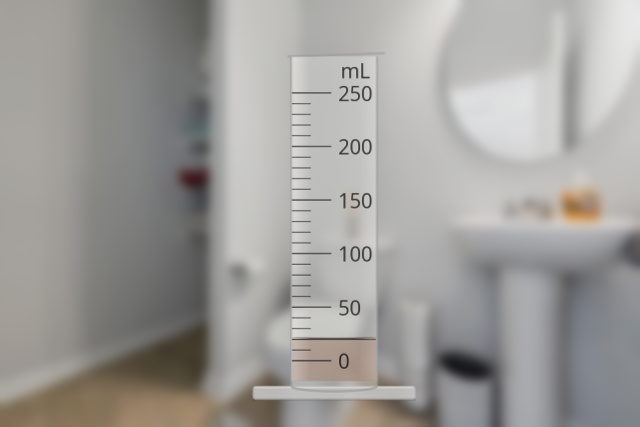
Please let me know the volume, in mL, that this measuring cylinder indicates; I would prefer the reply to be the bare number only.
20
